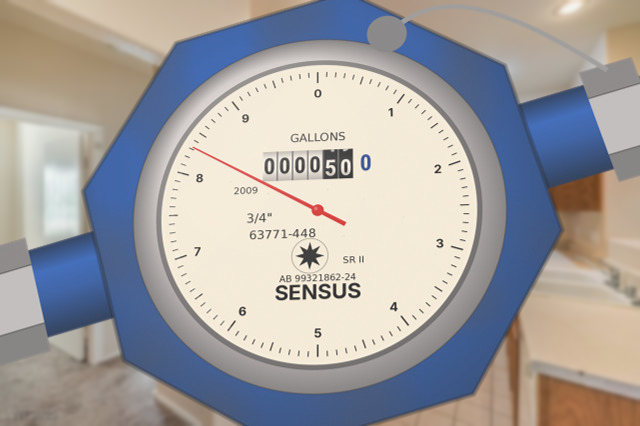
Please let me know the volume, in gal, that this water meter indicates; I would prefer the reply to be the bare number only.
498.3
